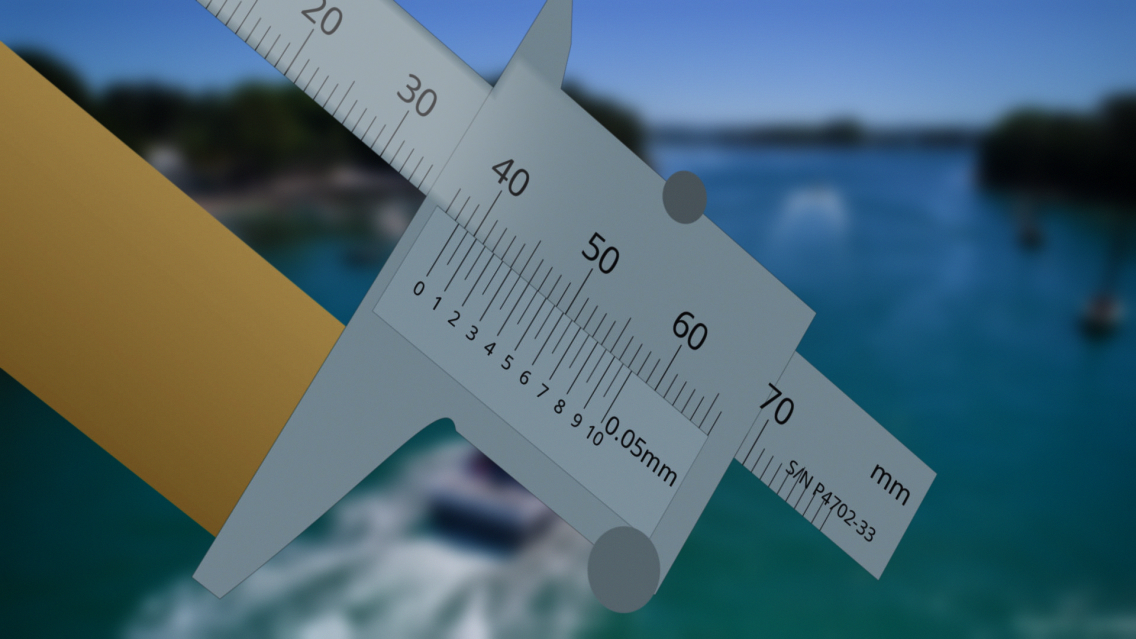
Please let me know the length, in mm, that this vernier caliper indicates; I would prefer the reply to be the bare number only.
38.4
